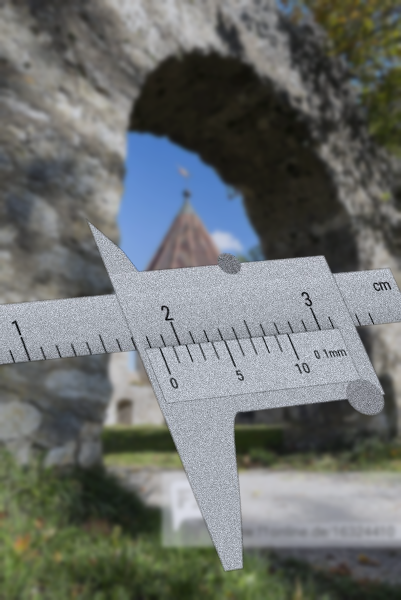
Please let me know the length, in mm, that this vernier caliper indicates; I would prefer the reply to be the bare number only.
18.6
